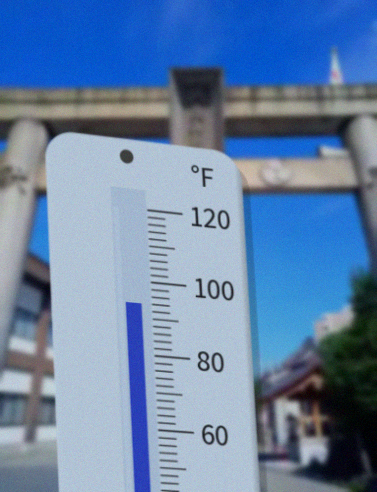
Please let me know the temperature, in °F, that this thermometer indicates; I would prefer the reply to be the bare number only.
94
